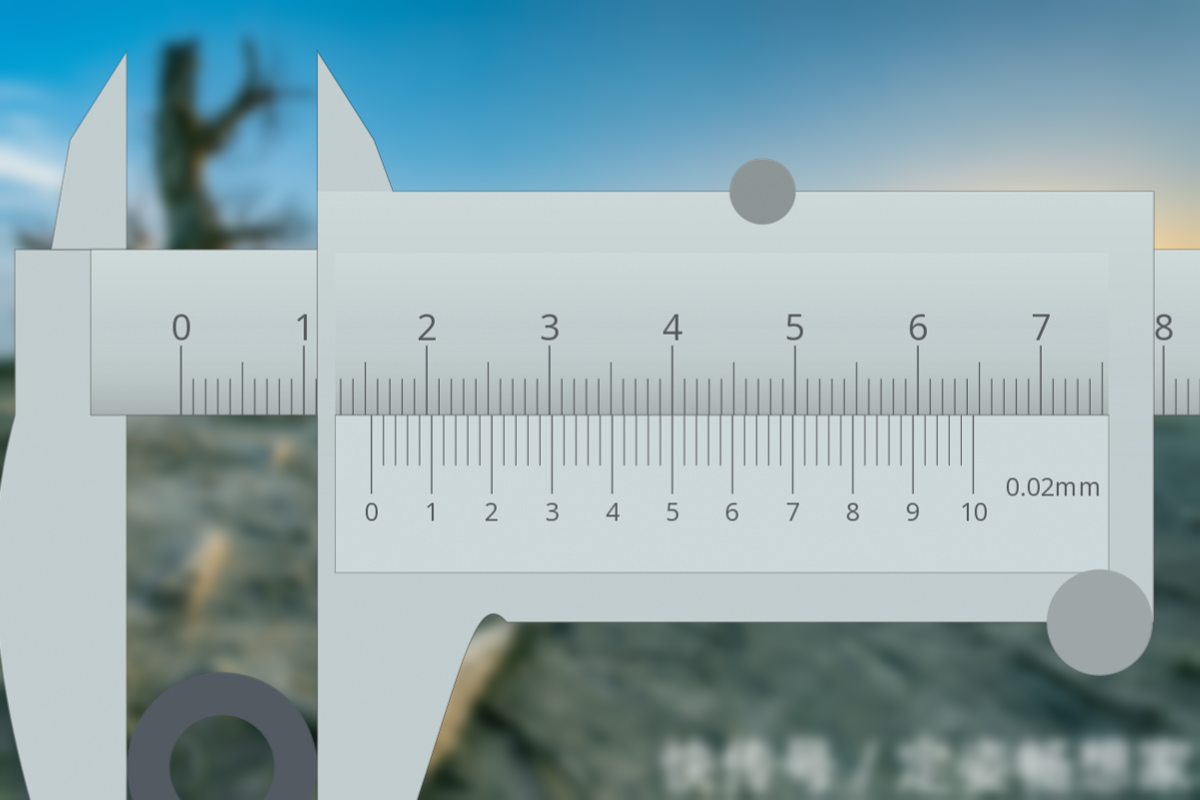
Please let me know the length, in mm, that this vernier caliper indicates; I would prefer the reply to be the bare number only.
15.5
